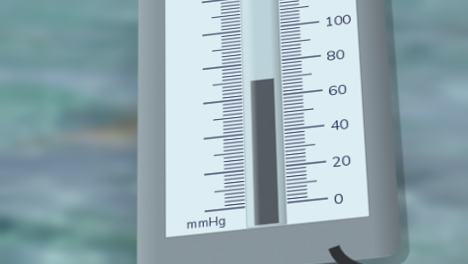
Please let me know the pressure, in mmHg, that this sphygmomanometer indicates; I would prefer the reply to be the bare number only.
70
